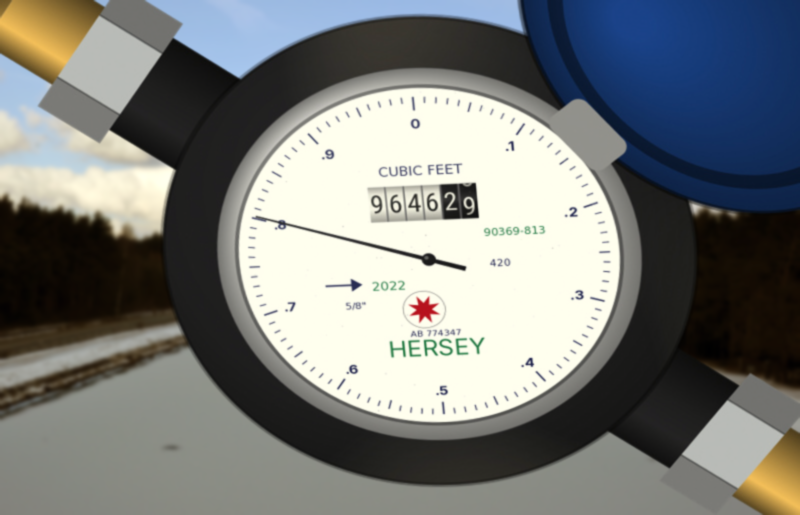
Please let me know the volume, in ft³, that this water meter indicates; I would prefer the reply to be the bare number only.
964628.80
